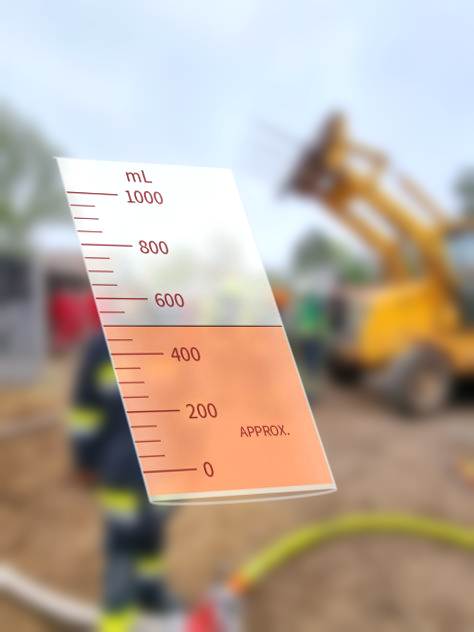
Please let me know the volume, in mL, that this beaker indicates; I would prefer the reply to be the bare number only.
500
